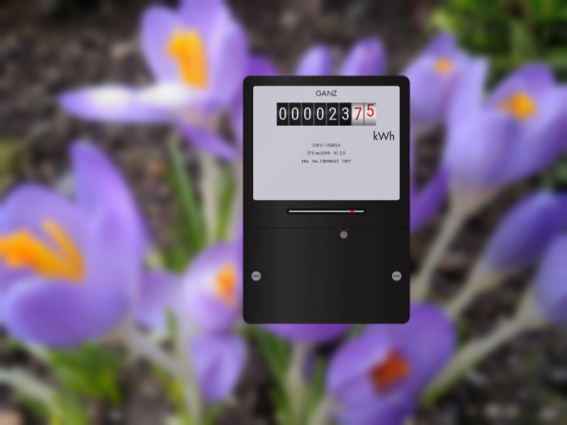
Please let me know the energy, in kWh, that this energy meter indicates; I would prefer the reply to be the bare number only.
23.75
